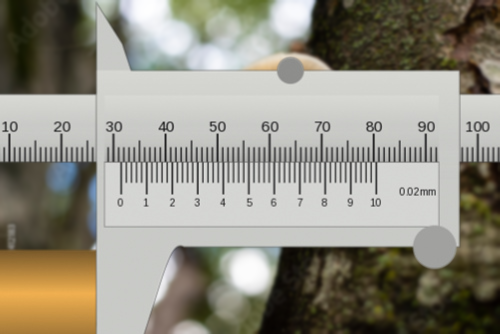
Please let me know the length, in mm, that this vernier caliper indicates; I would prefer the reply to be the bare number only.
31.5
